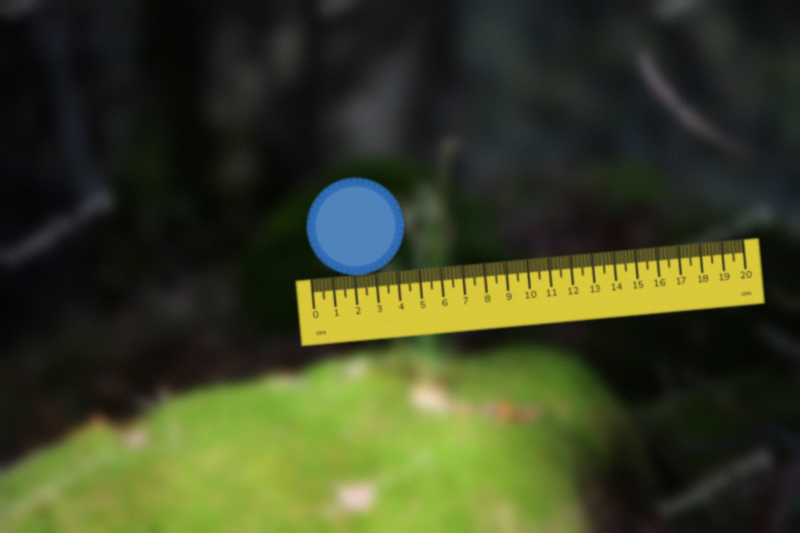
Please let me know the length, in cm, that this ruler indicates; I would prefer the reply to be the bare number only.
4.5
